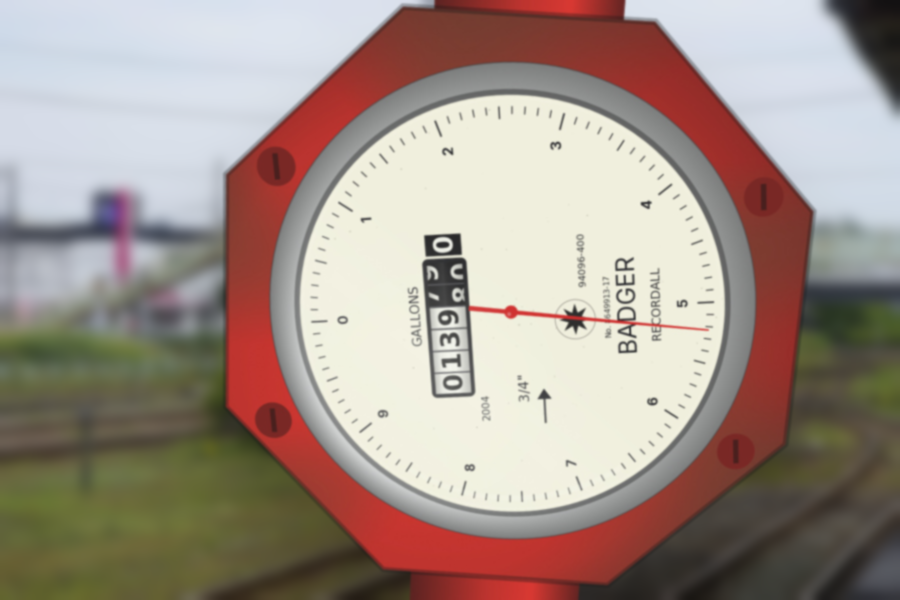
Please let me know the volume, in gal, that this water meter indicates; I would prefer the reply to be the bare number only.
139795.2
